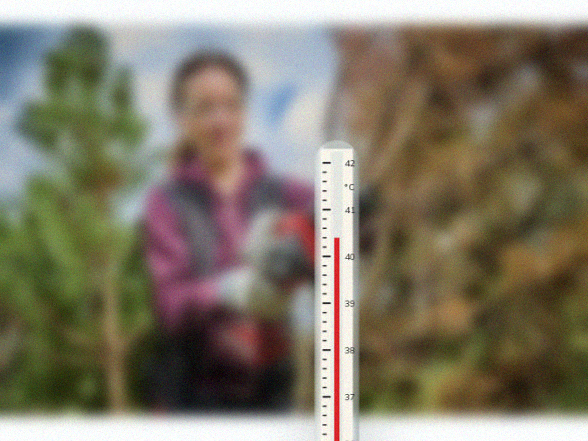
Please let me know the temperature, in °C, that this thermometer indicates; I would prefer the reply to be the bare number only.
40.4
